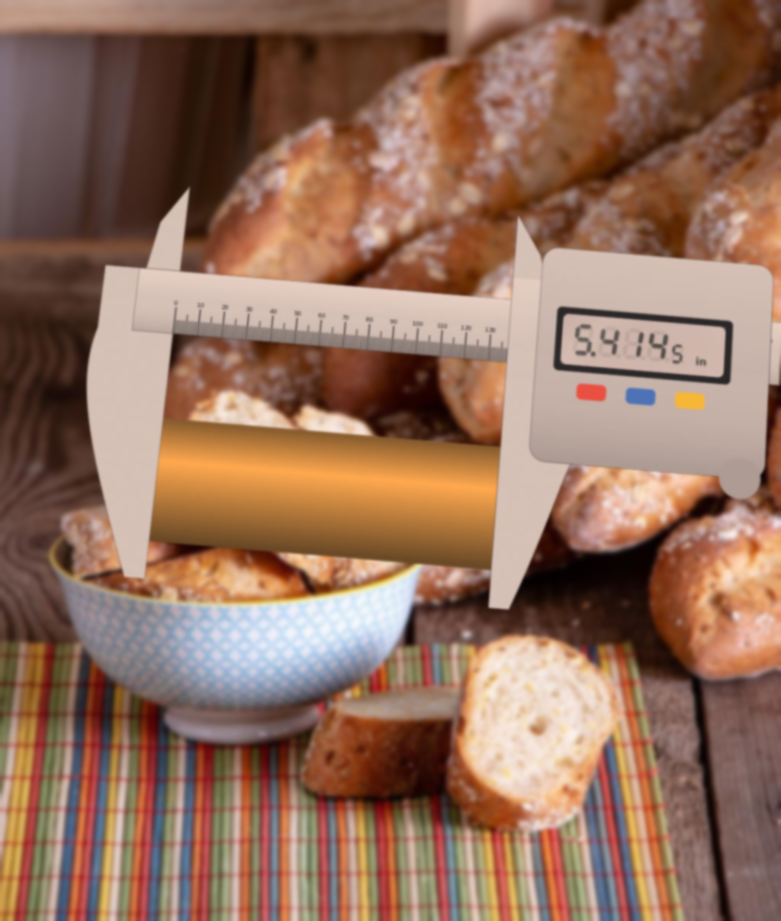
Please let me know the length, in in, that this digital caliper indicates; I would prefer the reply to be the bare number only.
5.4145
